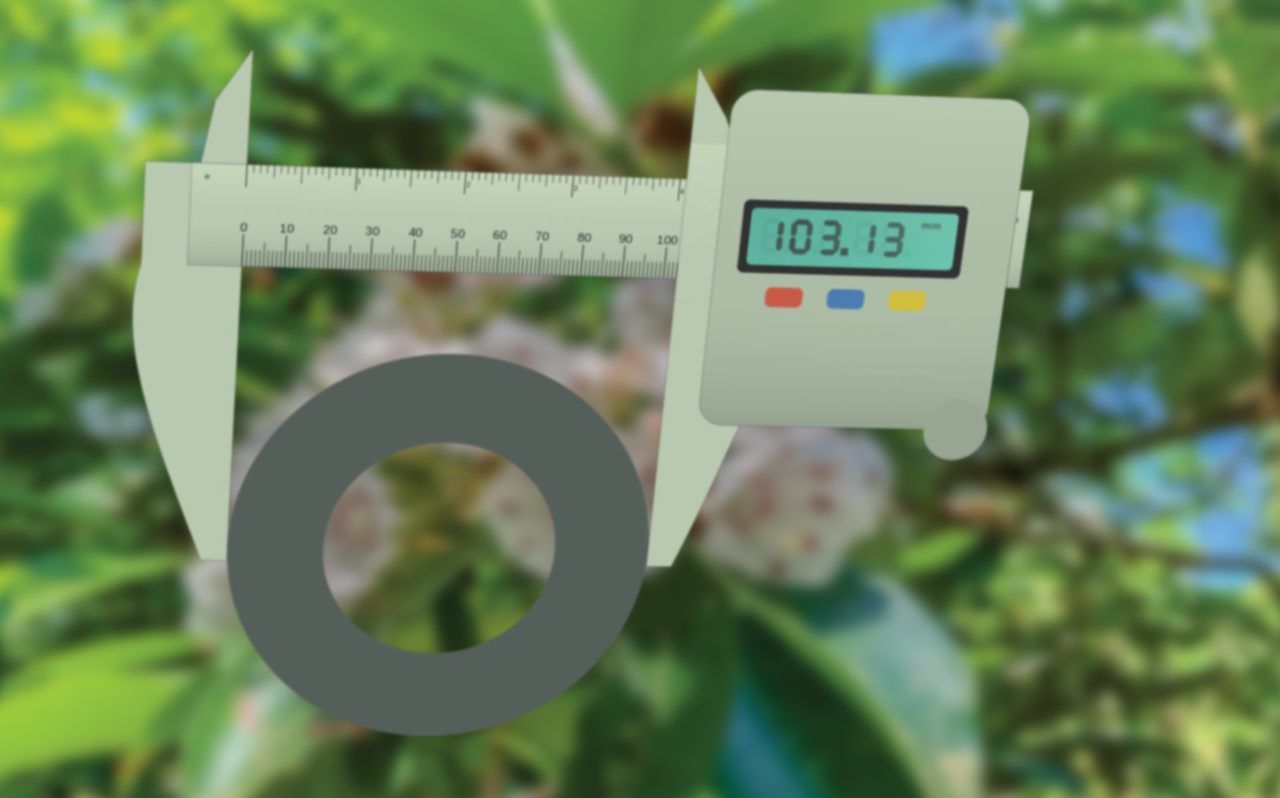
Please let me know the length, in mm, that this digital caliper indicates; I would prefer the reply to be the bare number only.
103.13
